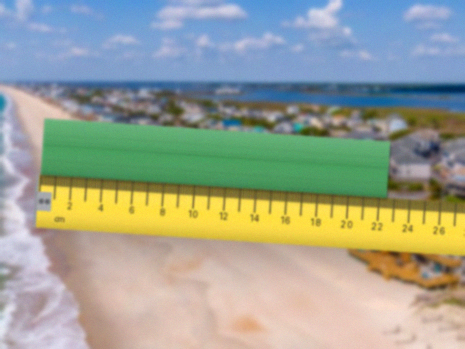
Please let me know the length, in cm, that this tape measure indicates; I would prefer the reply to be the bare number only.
22.5
